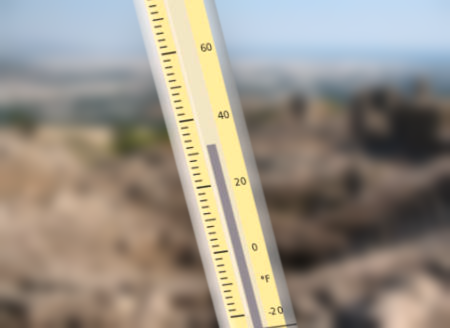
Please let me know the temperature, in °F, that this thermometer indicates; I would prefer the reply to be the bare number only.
32
